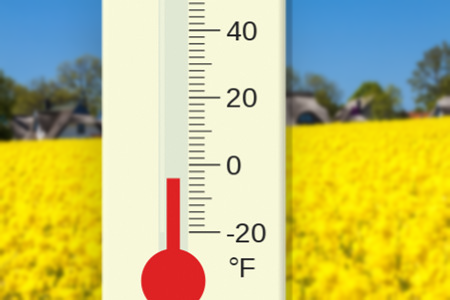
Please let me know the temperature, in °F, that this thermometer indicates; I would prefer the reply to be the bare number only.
-4
